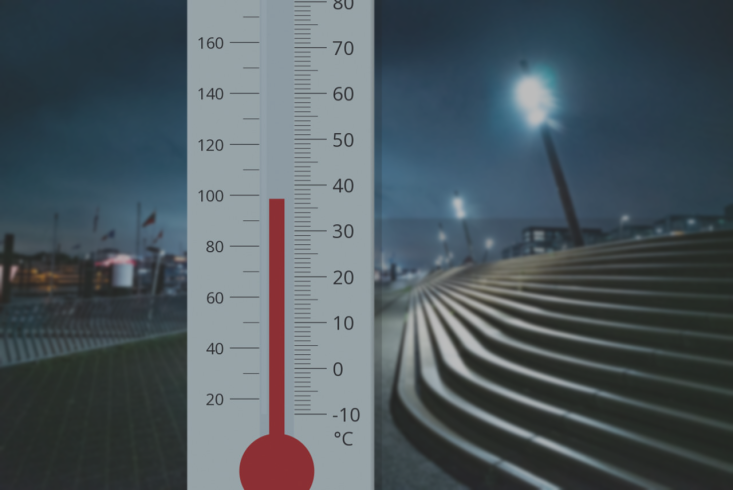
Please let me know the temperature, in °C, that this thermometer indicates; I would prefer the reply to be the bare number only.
37
